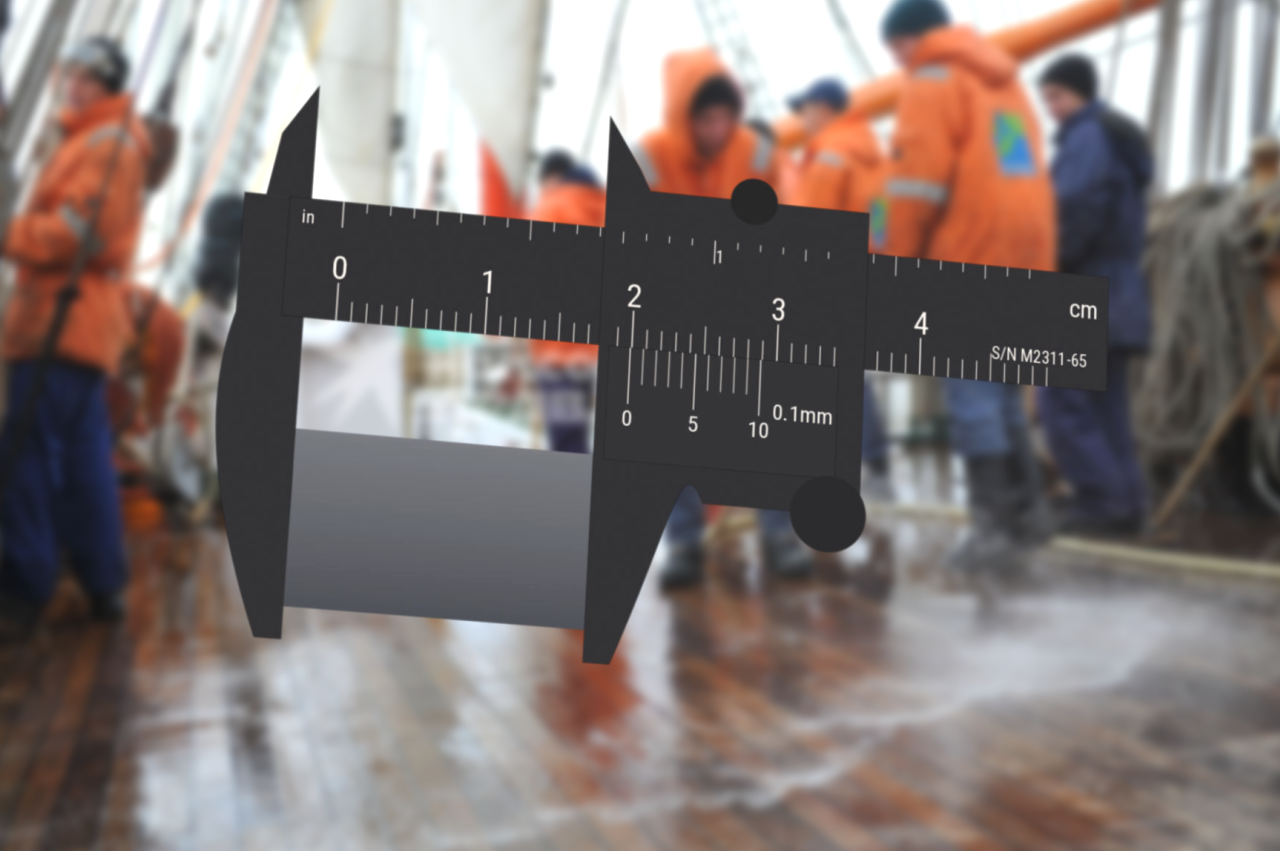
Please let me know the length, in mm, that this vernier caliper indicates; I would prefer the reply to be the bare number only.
19.9
